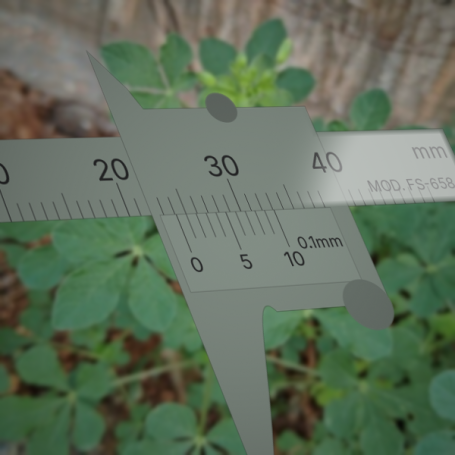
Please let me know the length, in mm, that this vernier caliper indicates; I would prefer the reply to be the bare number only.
24.1
